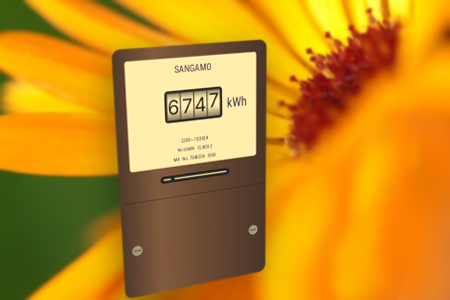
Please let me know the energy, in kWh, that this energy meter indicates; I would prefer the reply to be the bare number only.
6747
